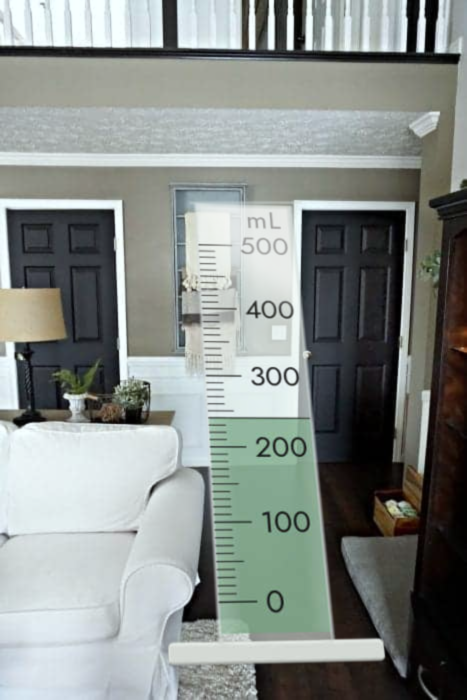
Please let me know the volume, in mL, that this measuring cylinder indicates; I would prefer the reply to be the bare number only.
240
